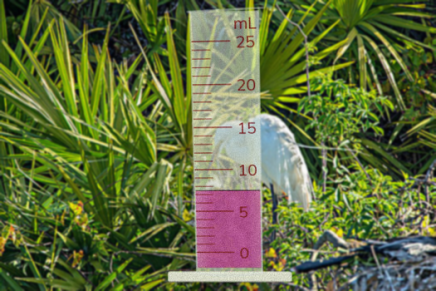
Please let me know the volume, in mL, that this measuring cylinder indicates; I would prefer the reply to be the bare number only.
7.5
